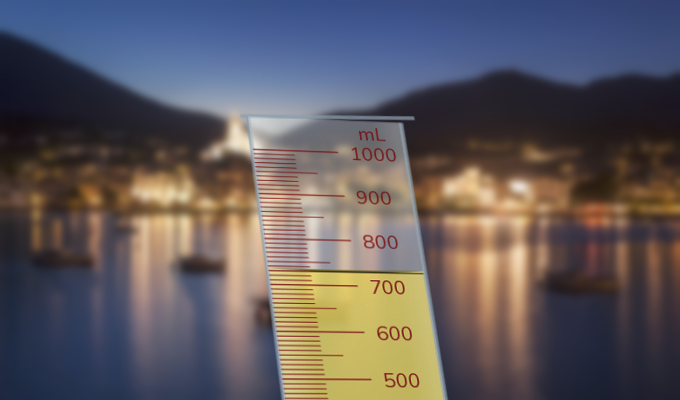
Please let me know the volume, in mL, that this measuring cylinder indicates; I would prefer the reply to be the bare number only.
730
